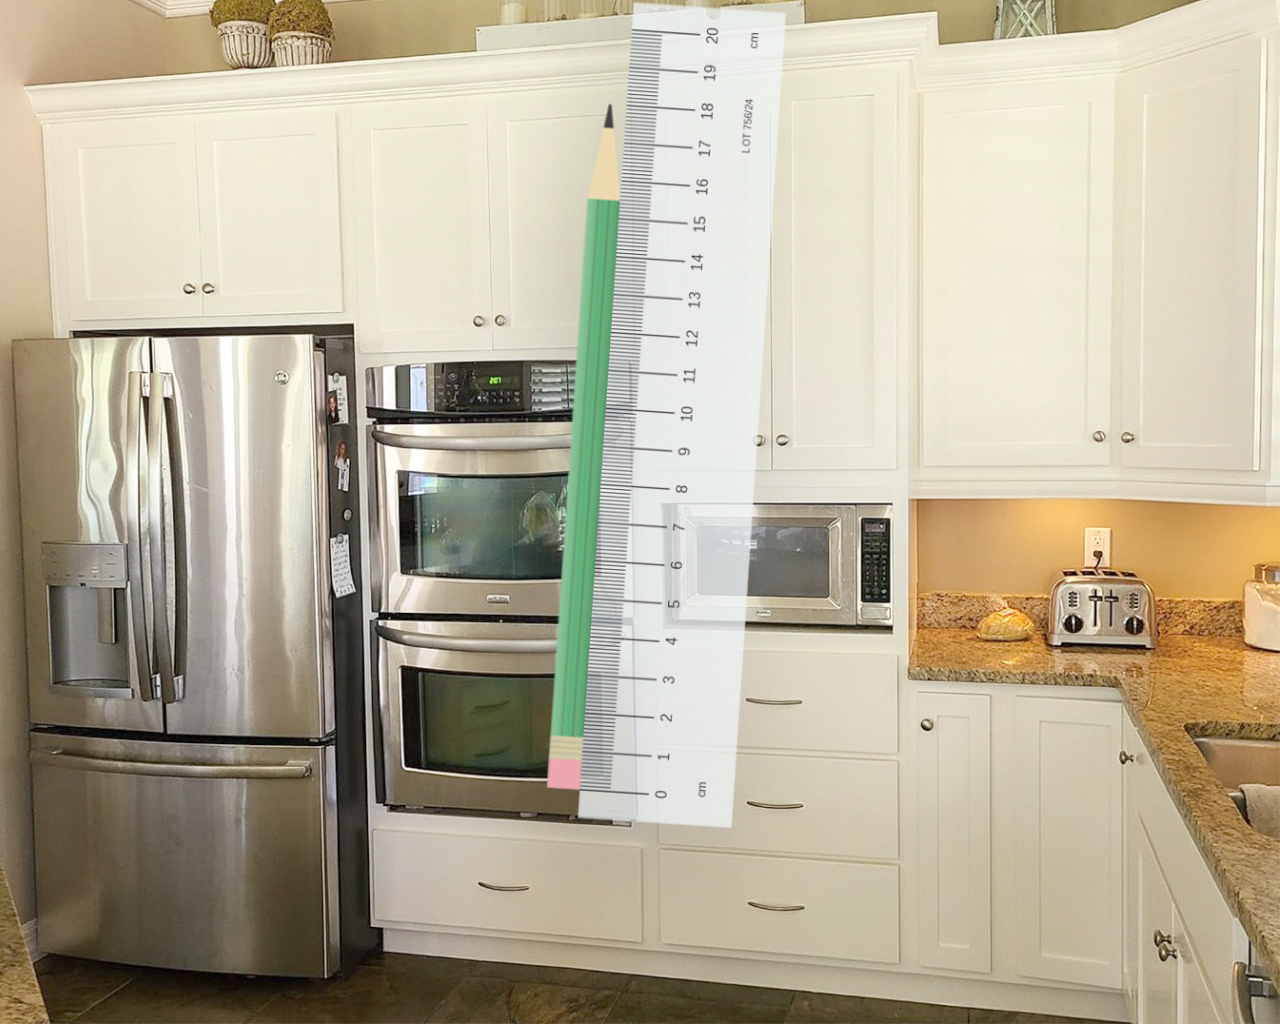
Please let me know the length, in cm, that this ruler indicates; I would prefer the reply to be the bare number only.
18
